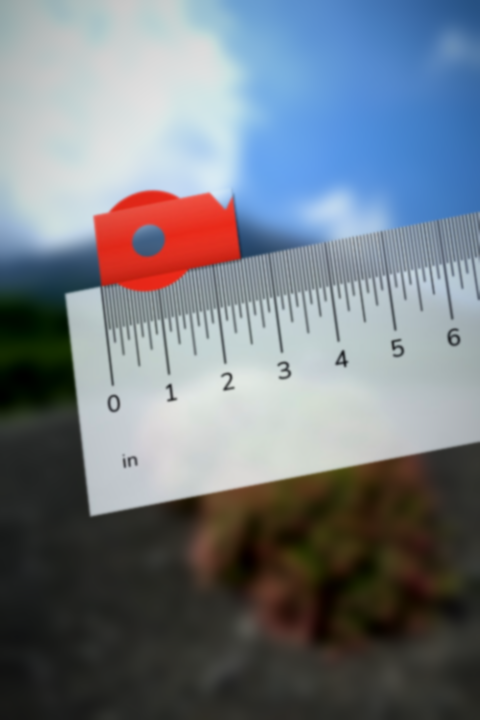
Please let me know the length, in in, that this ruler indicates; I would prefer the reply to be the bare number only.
2.5
